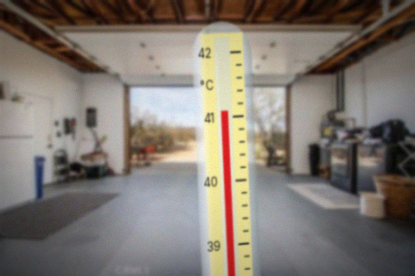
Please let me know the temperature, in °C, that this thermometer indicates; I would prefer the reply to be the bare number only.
41.1
